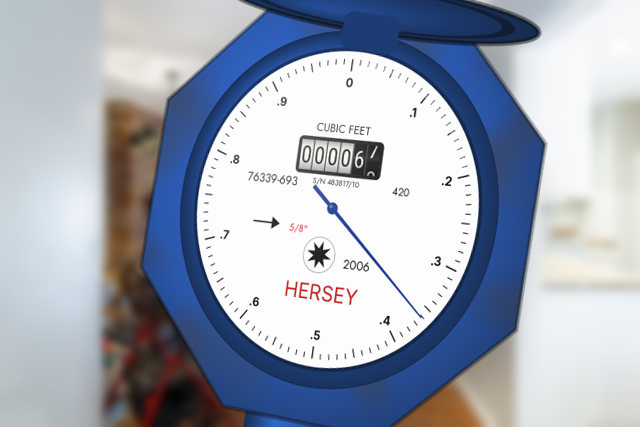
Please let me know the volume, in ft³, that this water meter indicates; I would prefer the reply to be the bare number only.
67.36
